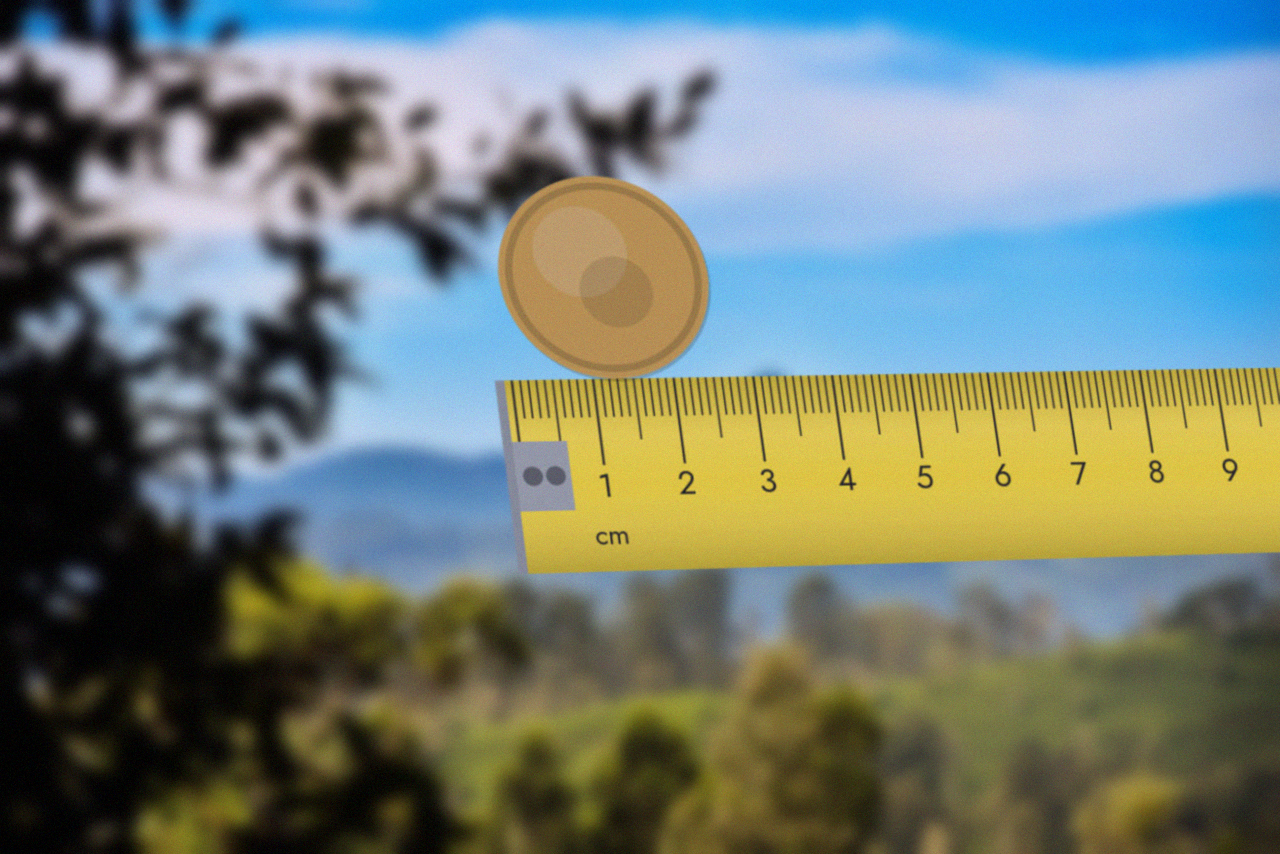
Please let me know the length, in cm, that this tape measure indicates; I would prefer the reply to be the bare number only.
2.6
